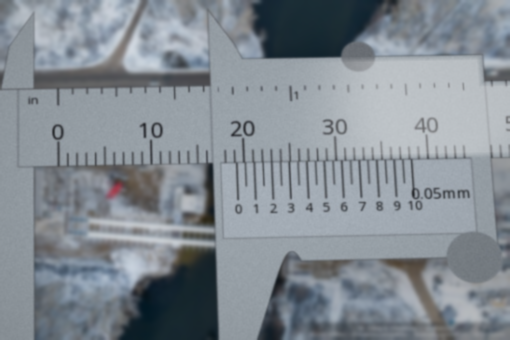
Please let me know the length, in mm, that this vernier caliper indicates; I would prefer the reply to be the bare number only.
19.2
